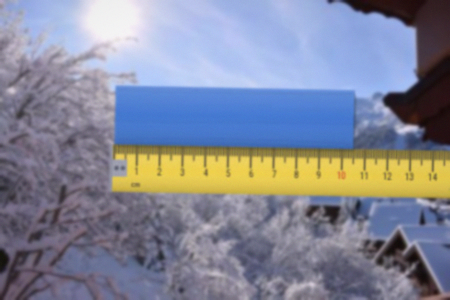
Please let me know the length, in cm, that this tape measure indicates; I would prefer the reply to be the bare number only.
10.5
